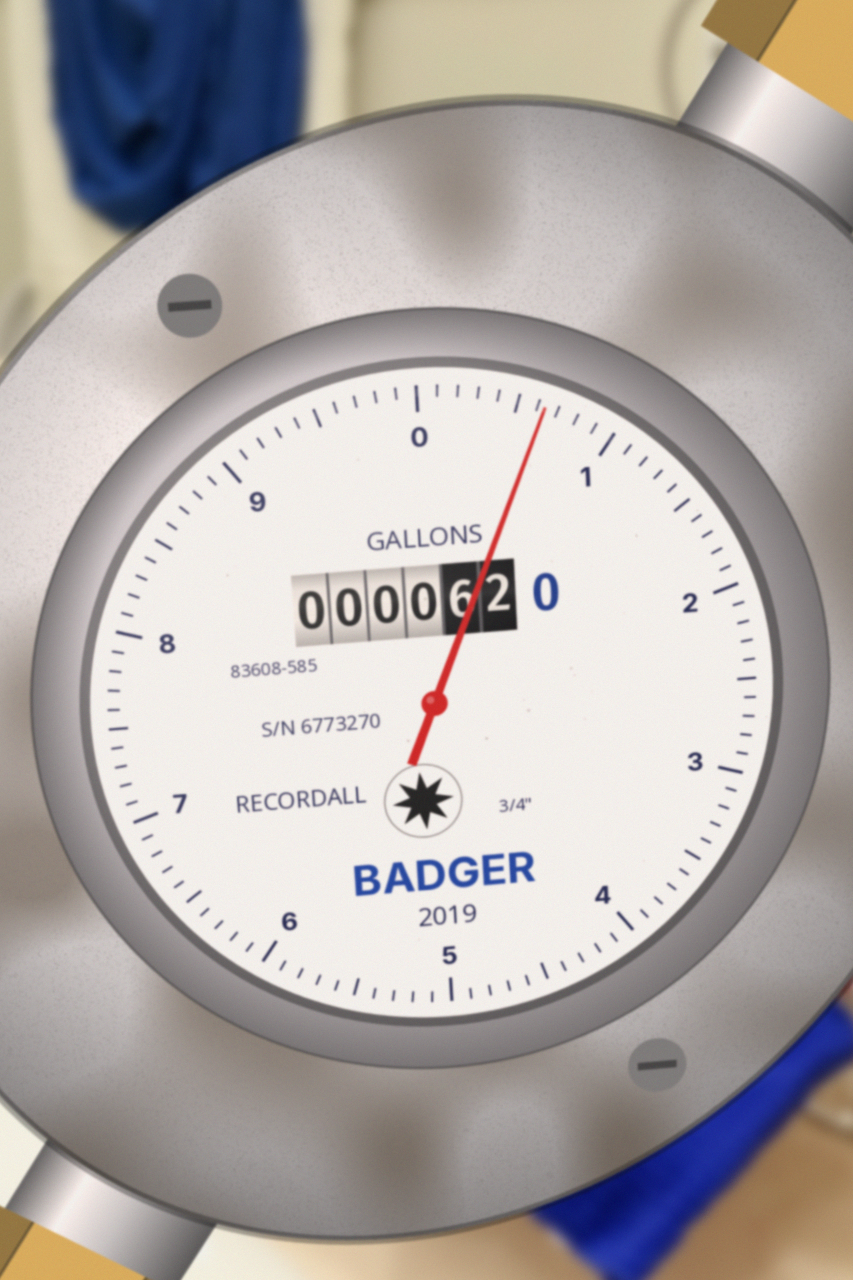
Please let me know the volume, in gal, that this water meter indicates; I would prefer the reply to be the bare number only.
620.6
